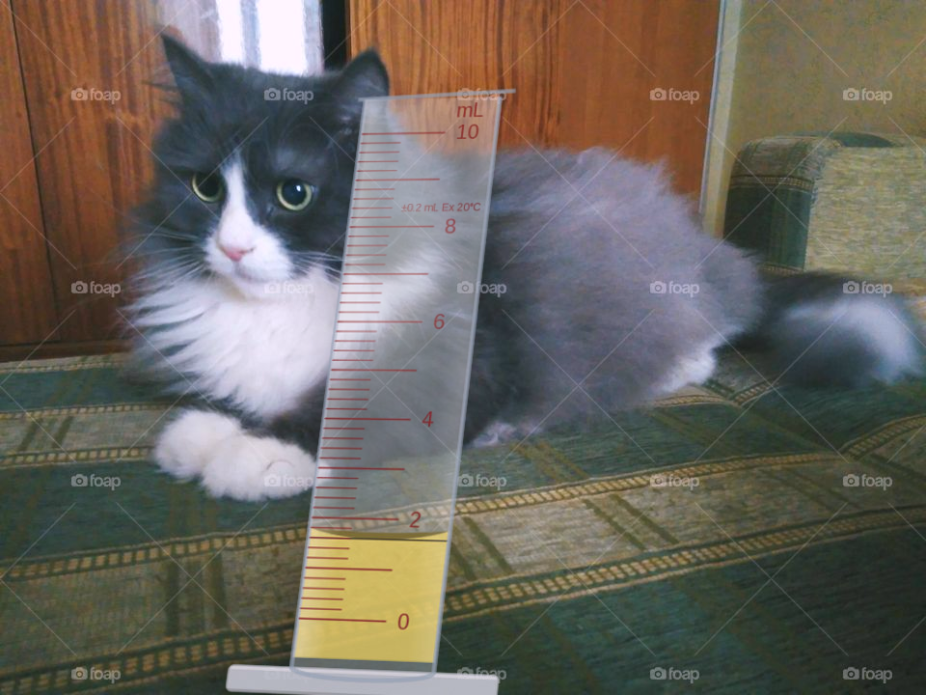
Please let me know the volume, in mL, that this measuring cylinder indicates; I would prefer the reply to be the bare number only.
1.6
